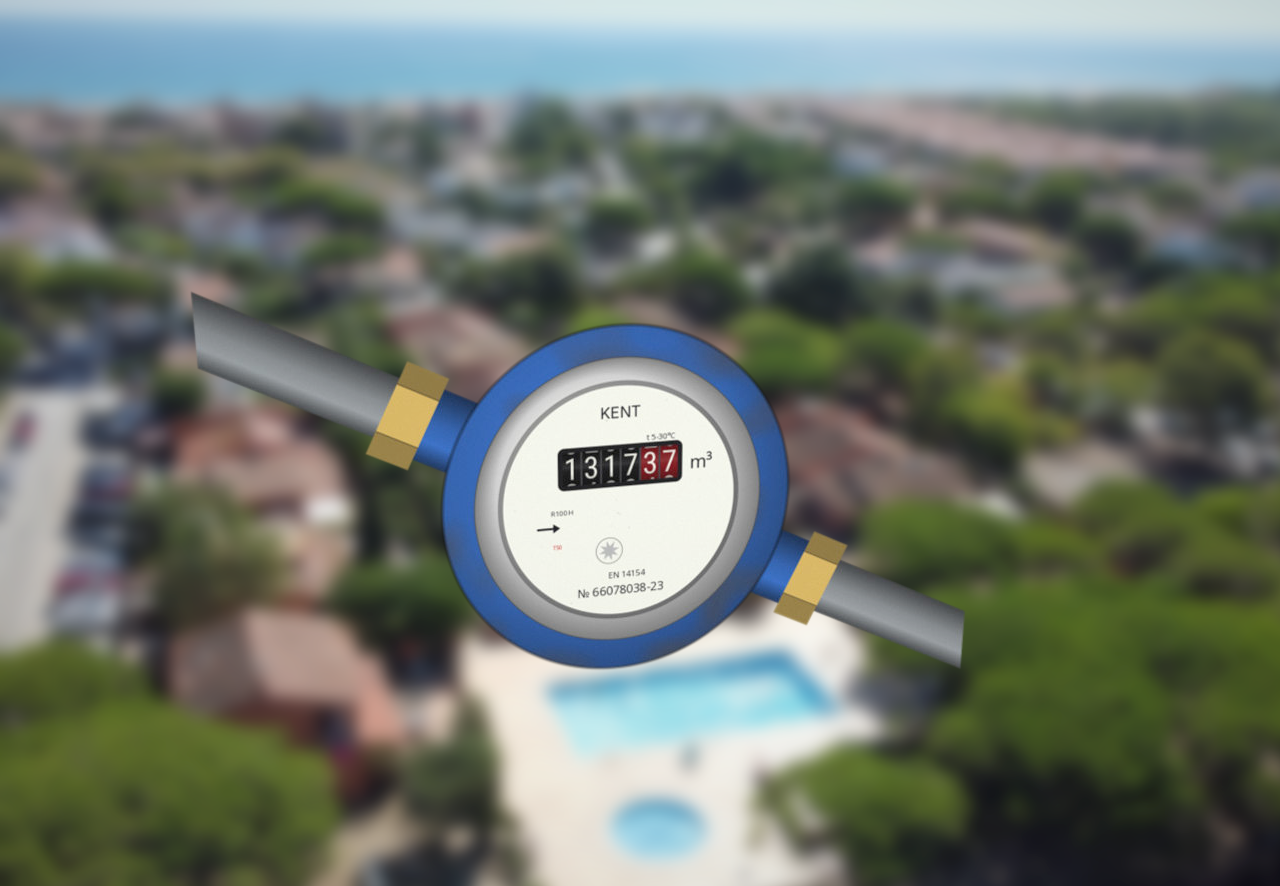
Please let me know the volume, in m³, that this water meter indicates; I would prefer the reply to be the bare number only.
1317.37
